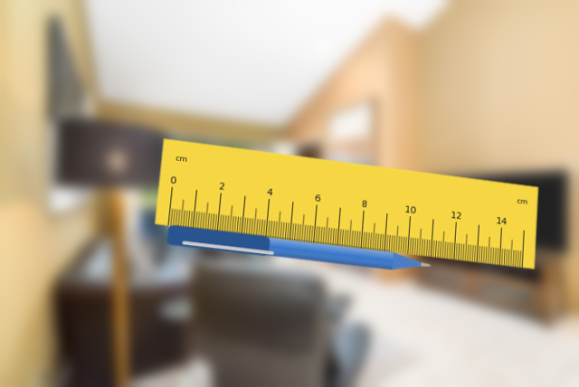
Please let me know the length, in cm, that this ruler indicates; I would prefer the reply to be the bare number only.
11
